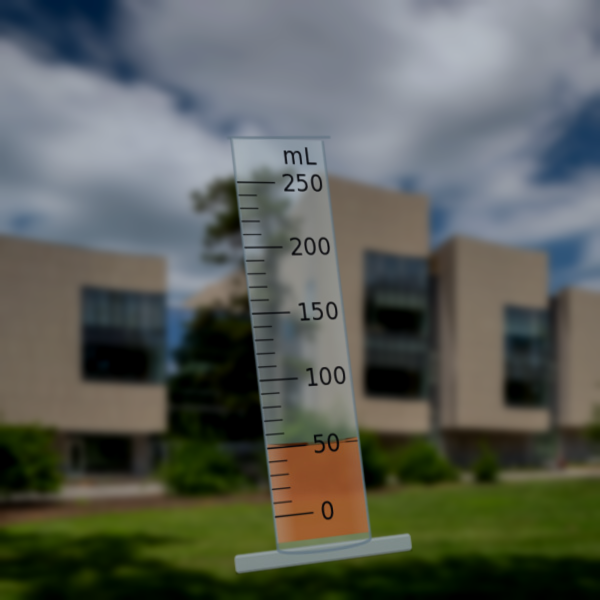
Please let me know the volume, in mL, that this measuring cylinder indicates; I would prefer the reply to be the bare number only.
50
